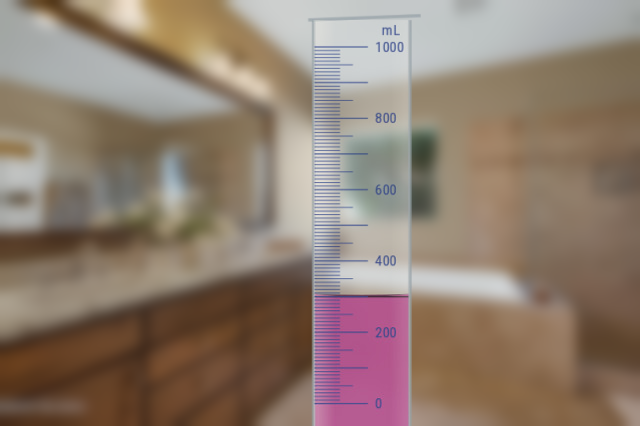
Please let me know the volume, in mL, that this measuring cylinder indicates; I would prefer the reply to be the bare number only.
300
